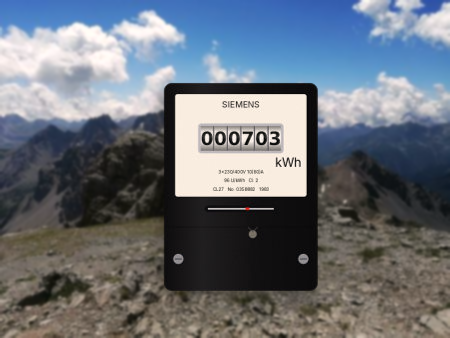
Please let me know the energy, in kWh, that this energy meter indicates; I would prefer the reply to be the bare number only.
703
